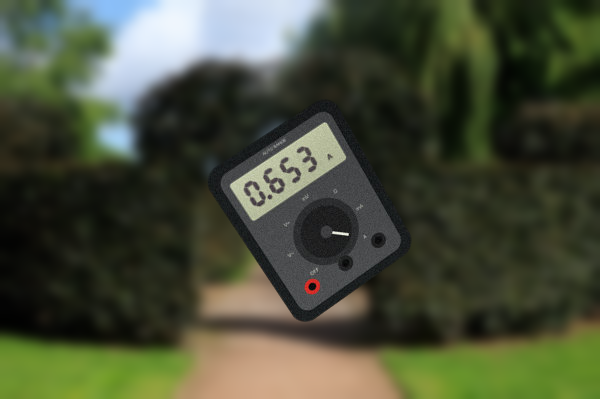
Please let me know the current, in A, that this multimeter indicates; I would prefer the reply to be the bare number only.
0.653
